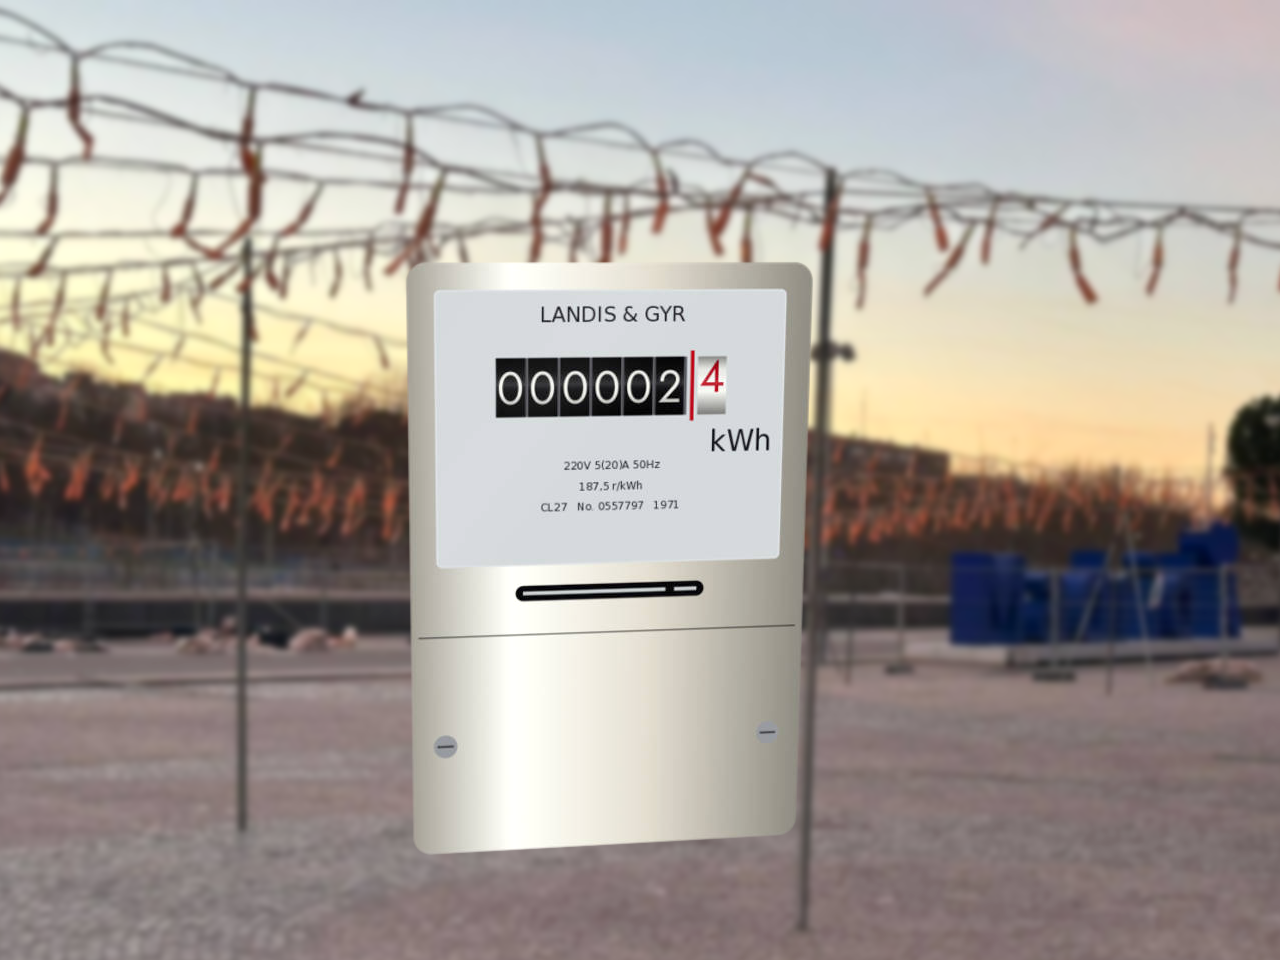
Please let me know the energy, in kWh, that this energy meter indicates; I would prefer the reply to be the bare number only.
2.4
